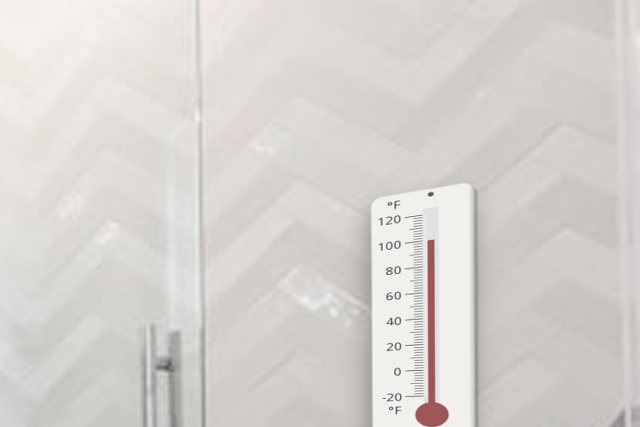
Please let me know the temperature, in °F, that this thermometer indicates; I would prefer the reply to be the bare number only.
100
